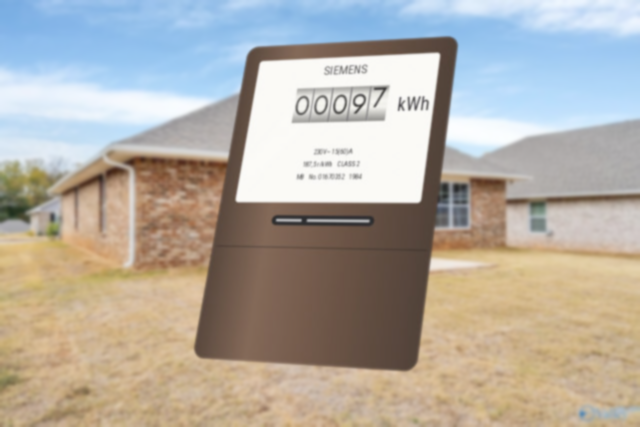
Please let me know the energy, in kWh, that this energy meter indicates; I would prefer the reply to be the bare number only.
97
